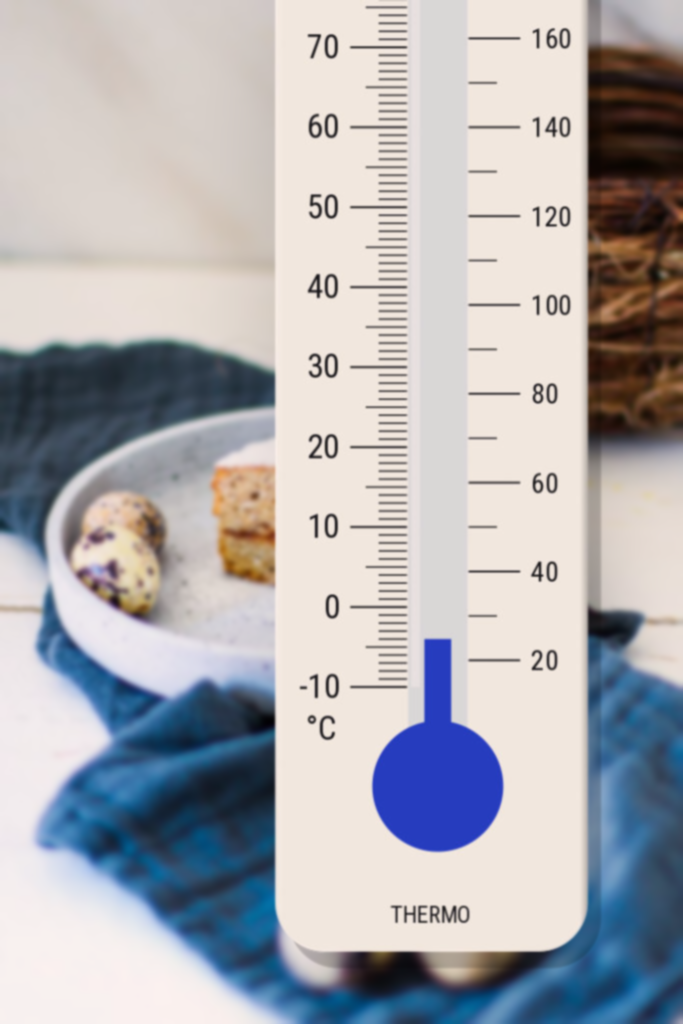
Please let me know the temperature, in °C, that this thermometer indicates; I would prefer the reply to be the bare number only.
-4
